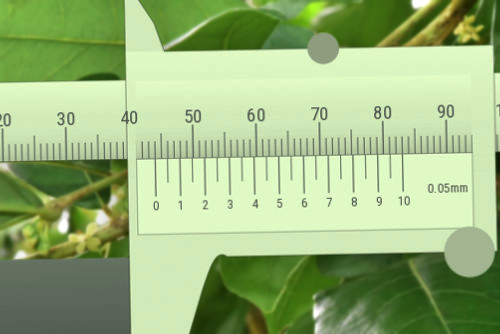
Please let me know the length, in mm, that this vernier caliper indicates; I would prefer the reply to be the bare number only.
44.0
